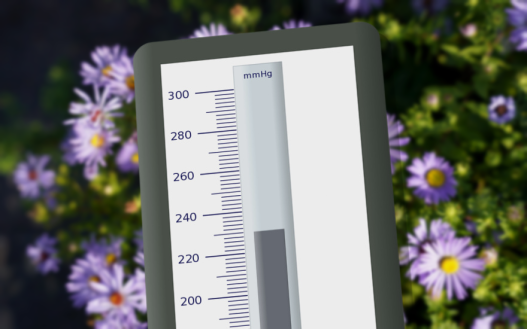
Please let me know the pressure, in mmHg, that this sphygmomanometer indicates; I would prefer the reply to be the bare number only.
230
